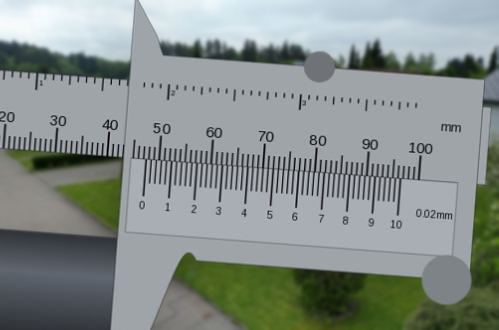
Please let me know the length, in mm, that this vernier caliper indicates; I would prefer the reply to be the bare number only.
47.5
